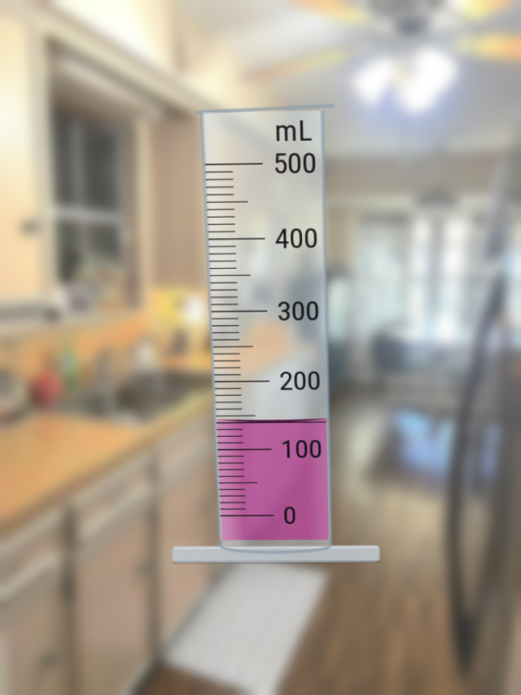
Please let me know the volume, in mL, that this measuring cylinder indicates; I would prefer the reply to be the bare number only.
140
